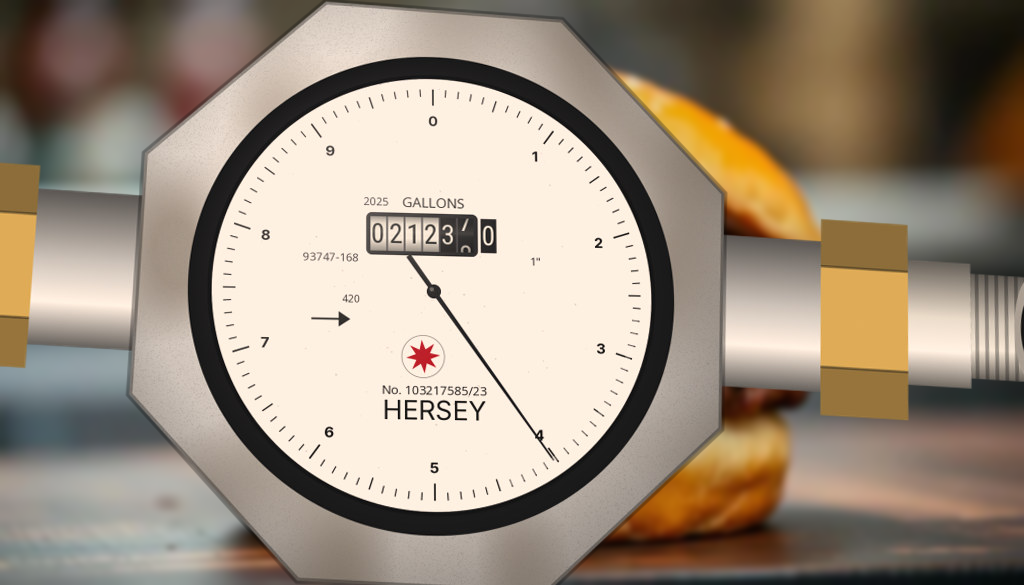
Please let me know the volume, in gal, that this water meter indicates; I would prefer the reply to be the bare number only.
212374.0
